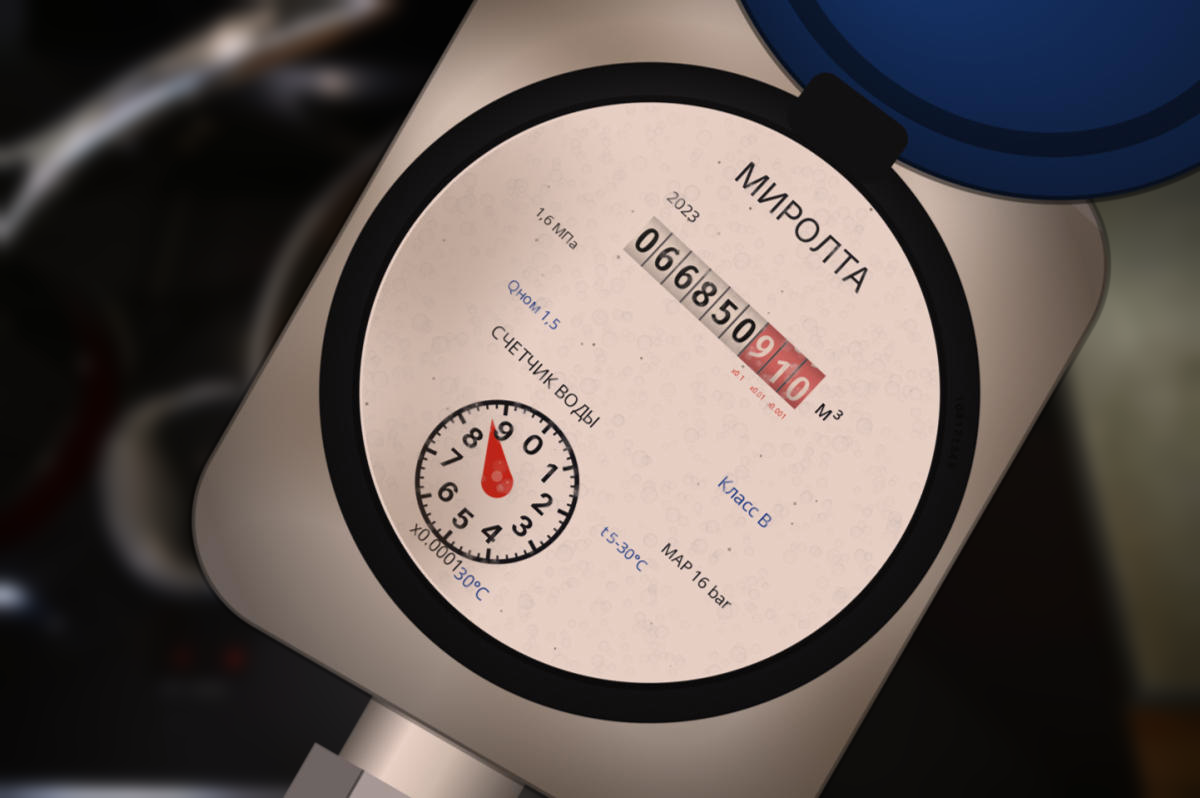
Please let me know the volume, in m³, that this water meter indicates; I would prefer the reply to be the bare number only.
66850.9098
